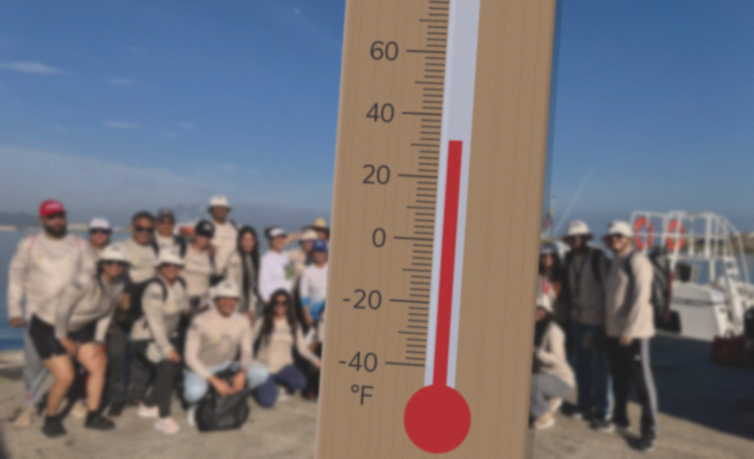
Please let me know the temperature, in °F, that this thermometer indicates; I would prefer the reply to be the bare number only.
32
